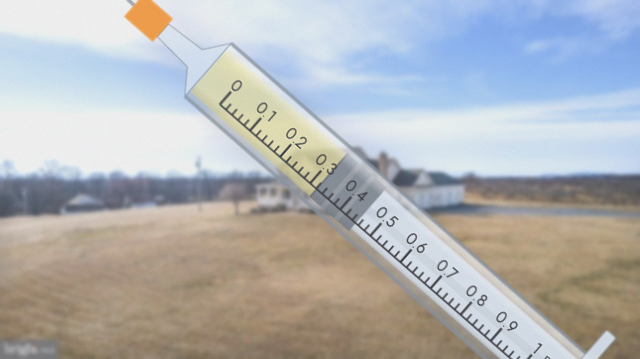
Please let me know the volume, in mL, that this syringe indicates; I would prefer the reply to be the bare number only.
0.32
